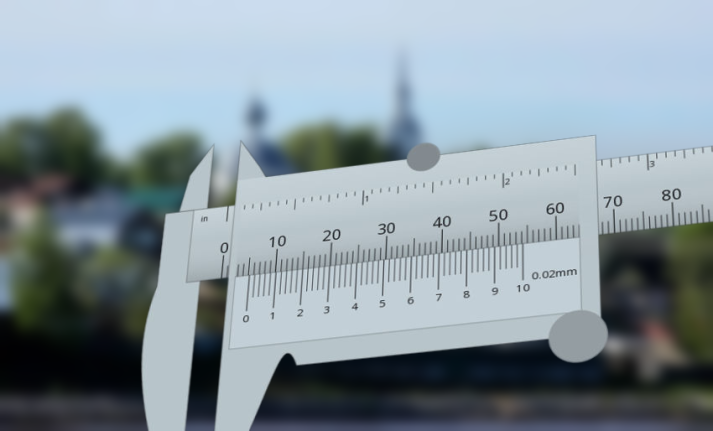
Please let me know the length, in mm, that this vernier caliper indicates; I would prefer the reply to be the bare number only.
5.2
